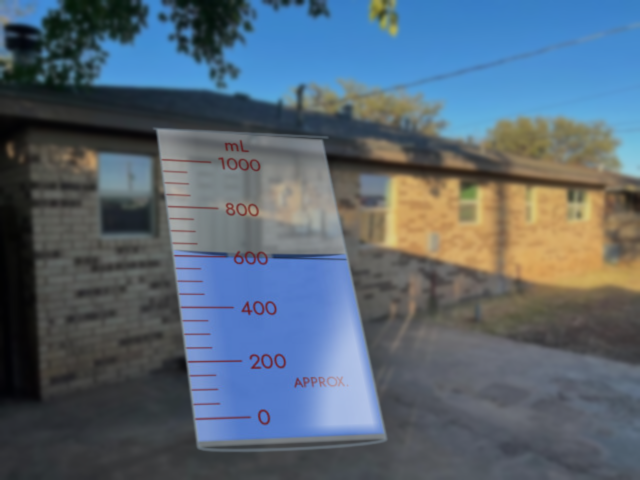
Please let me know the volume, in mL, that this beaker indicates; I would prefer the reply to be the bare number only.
600
